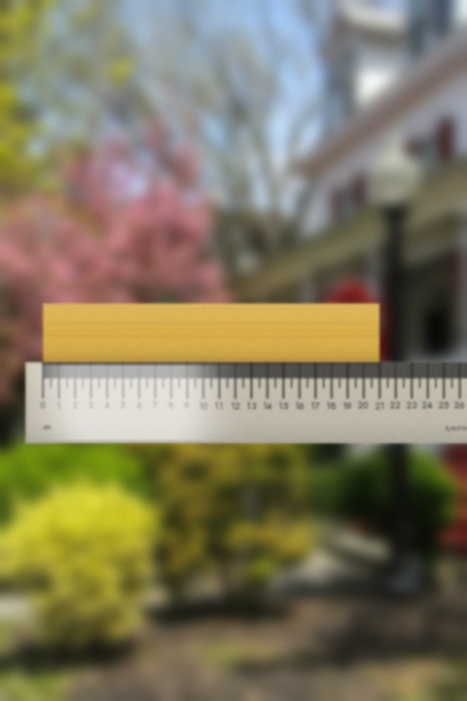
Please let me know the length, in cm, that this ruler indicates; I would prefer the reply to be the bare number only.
21
